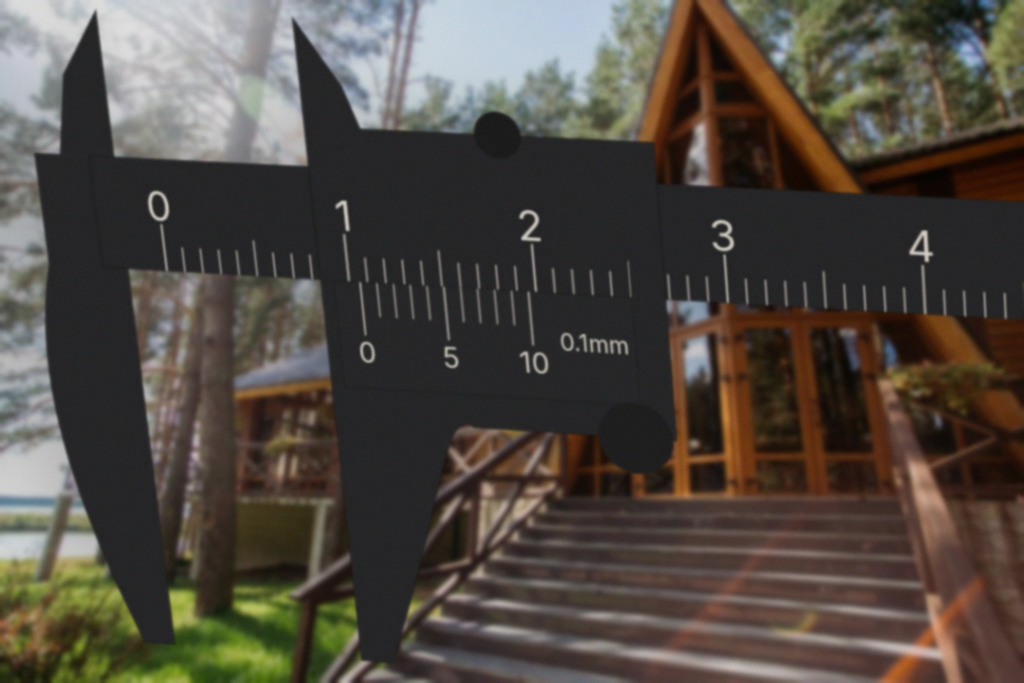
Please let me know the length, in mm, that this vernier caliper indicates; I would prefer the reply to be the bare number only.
10.6
